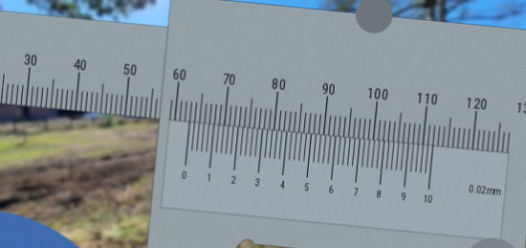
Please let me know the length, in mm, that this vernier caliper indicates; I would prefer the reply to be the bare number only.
63.0
